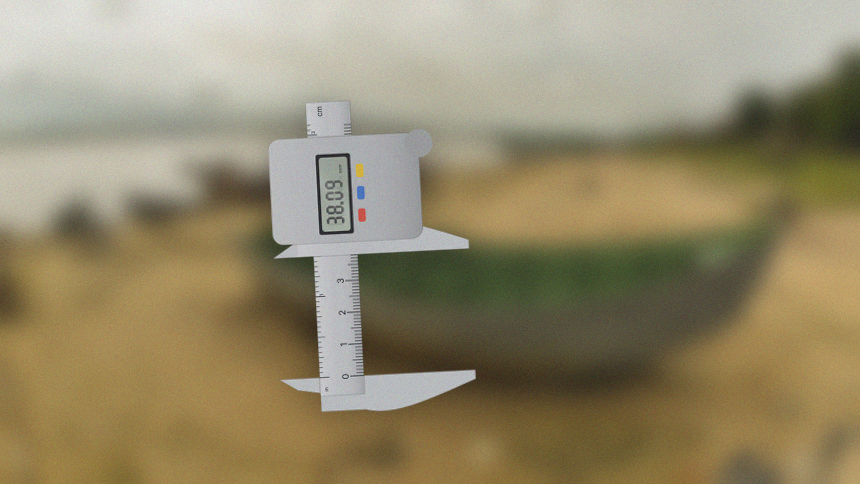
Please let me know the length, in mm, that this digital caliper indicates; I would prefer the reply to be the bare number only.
38.09
